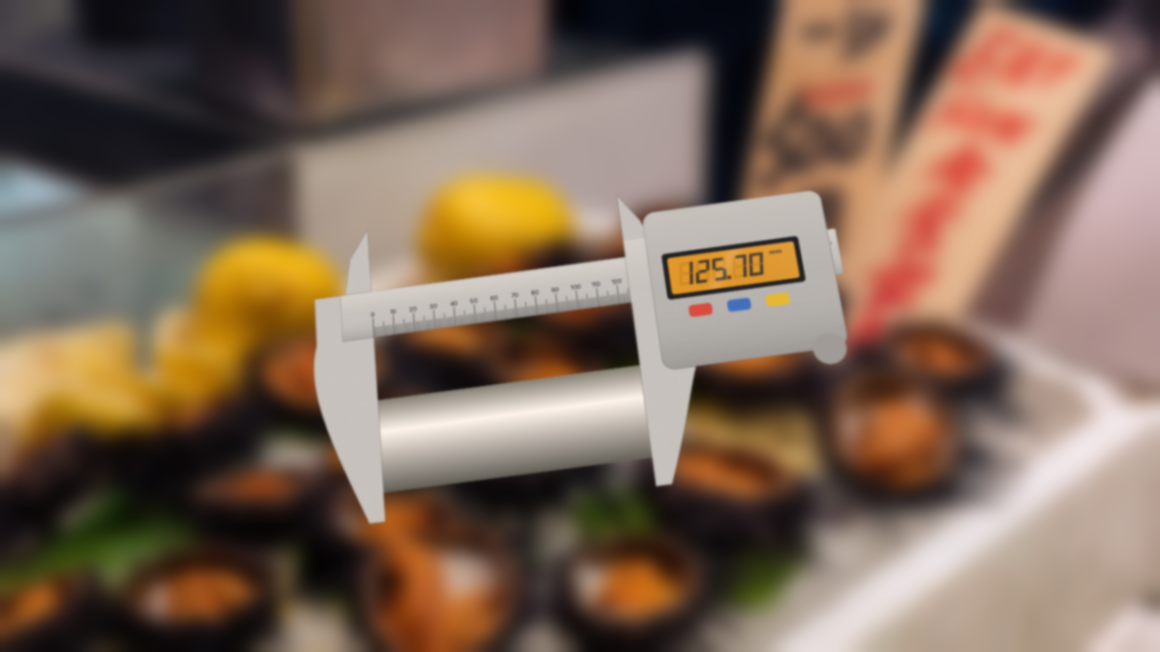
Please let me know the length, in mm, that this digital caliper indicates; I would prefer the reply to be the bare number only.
125.70
